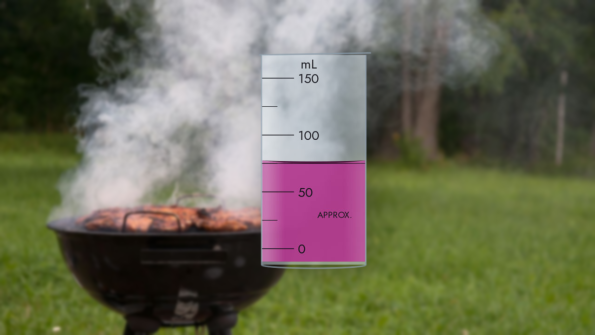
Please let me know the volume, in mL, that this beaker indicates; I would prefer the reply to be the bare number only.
75
